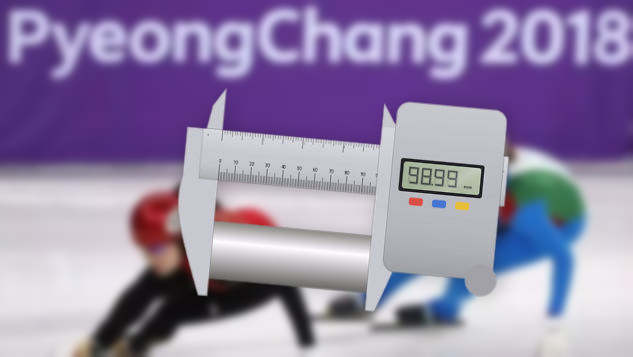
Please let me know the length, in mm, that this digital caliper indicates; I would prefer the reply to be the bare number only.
98.99
